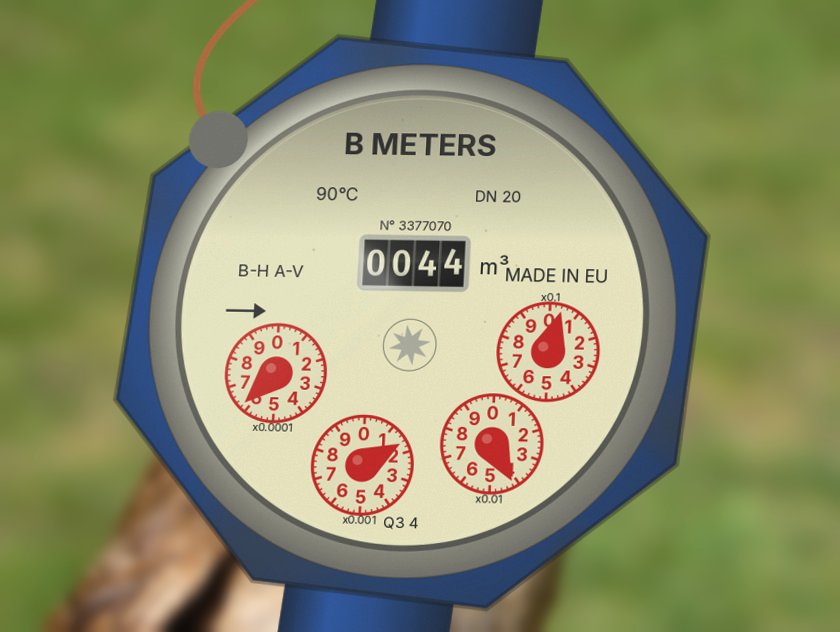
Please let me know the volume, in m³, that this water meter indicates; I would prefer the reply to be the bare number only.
44.0416
